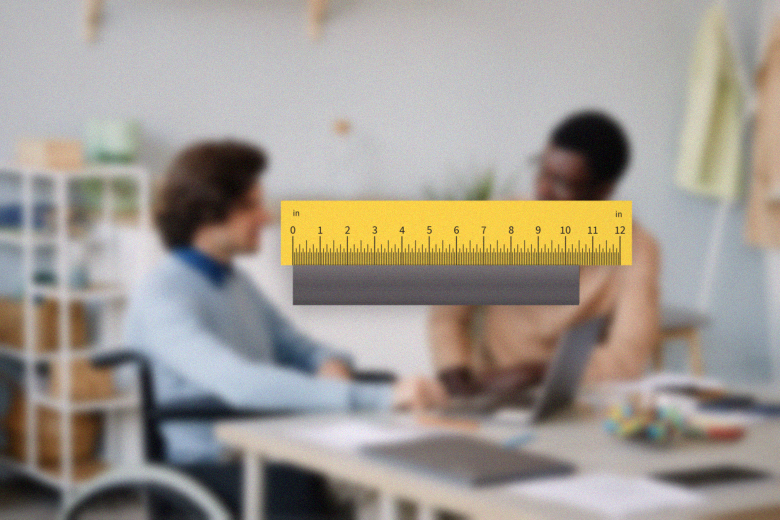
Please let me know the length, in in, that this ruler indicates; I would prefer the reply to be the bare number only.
10.5
